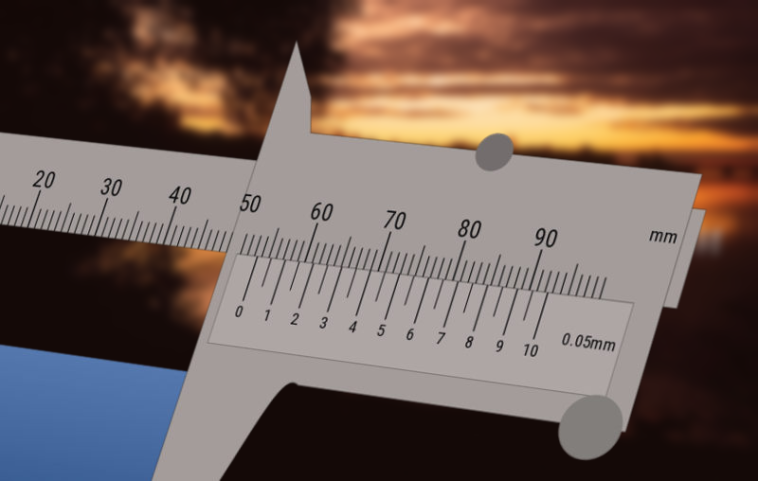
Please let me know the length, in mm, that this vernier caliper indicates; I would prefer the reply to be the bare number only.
53.4
